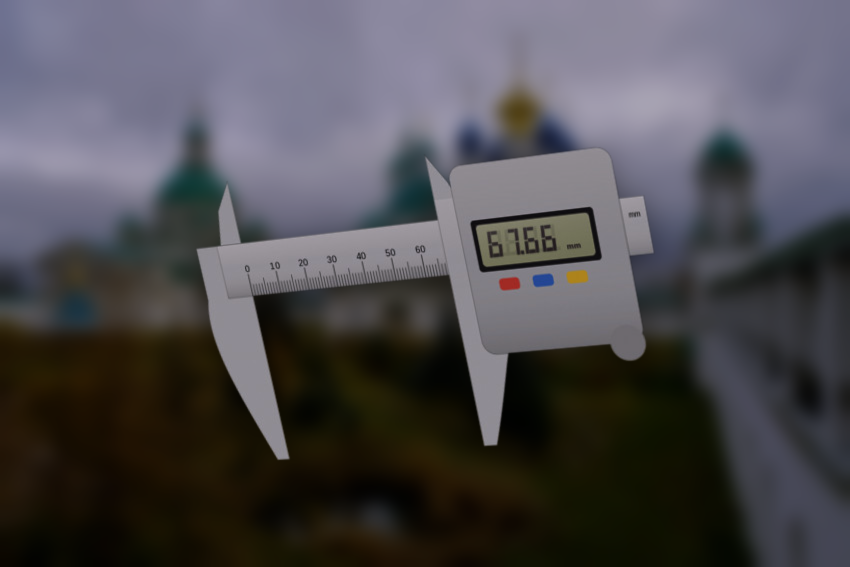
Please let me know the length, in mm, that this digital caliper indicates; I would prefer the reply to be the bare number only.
67.66
